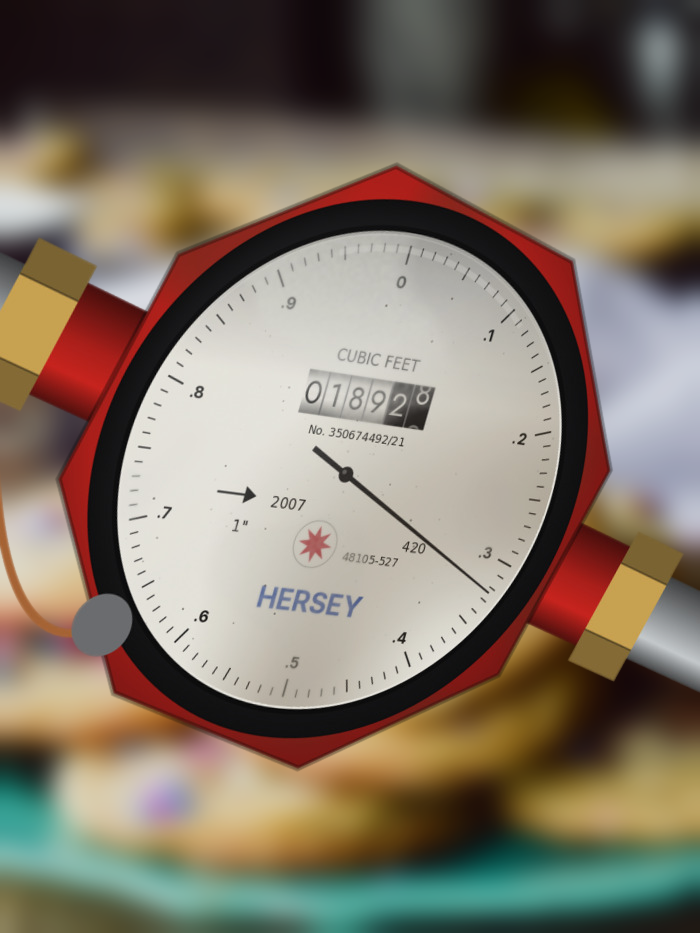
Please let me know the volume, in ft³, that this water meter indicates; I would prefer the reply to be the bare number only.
18928.32
